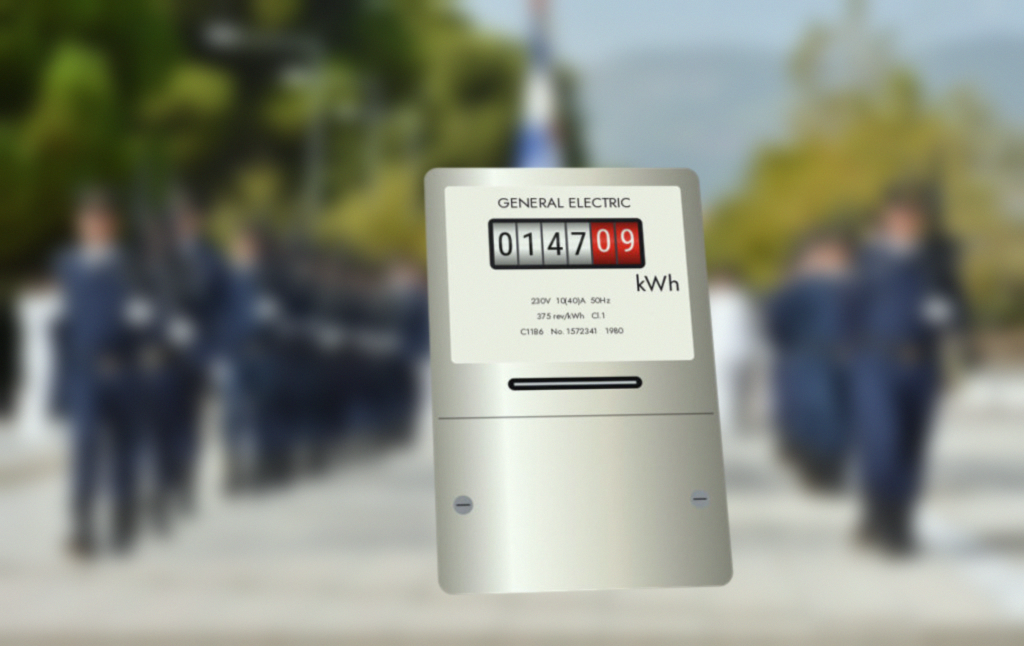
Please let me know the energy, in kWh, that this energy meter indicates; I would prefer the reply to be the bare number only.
147.09
